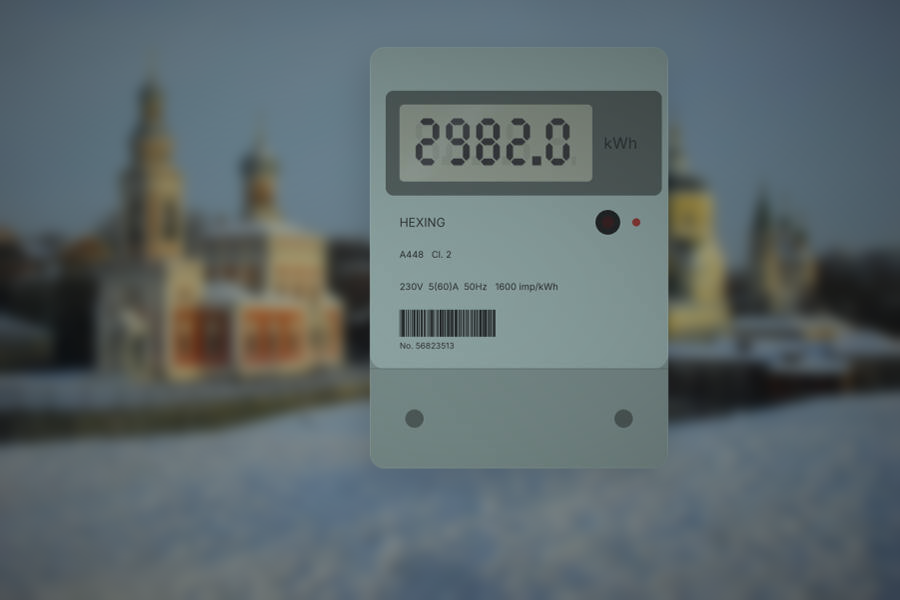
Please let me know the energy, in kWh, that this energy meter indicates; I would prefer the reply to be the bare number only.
2982.0
